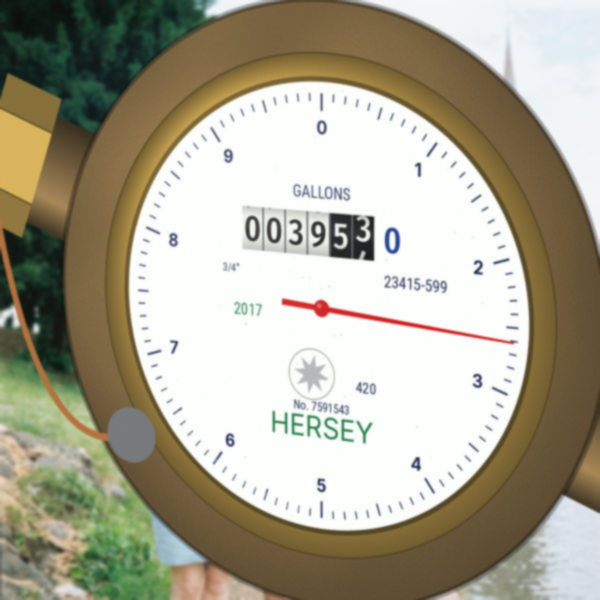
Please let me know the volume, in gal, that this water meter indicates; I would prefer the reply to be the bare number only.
39532.6
